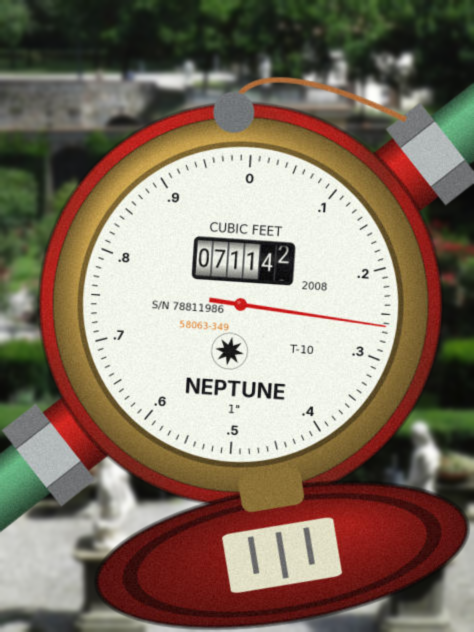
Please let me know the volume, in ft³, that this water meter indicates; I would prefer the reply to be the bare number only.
71142.26
